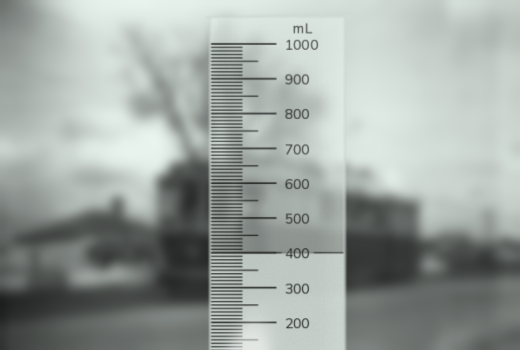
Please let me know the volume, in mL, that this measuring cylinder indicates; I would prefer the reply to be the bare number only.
400
